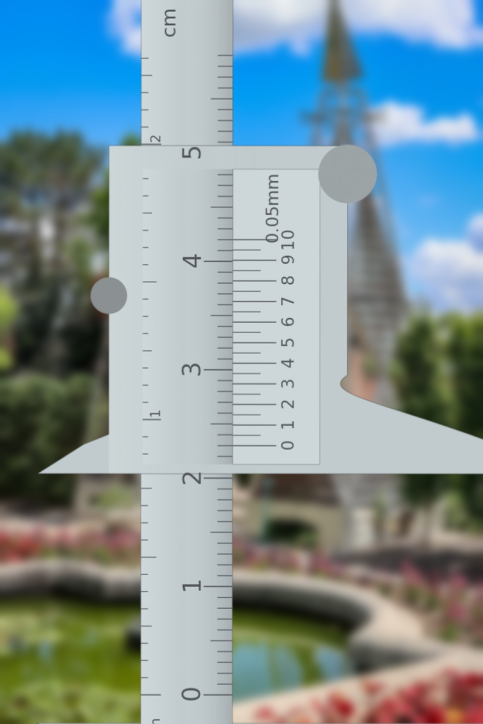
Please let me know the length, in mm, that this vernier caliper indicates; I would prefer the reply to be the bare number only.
23.0
